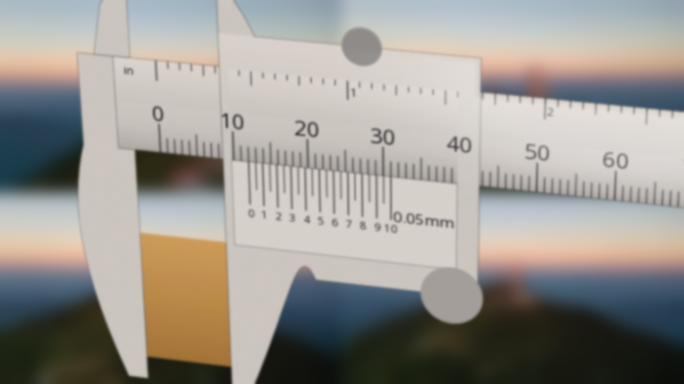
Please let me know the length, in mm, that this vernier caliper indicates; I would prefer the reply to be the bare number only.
12.0
